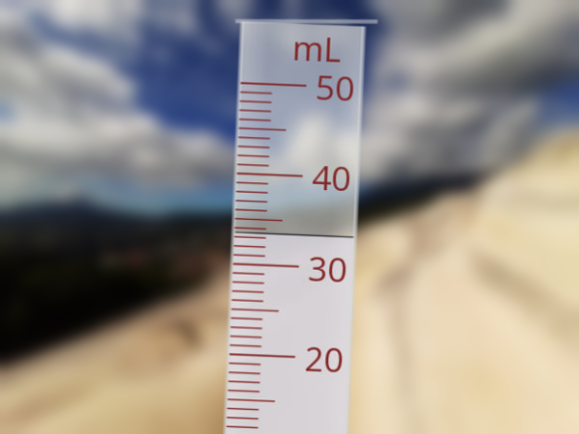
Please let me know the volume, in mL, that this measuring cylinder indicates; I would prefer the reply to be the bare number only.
33.5
